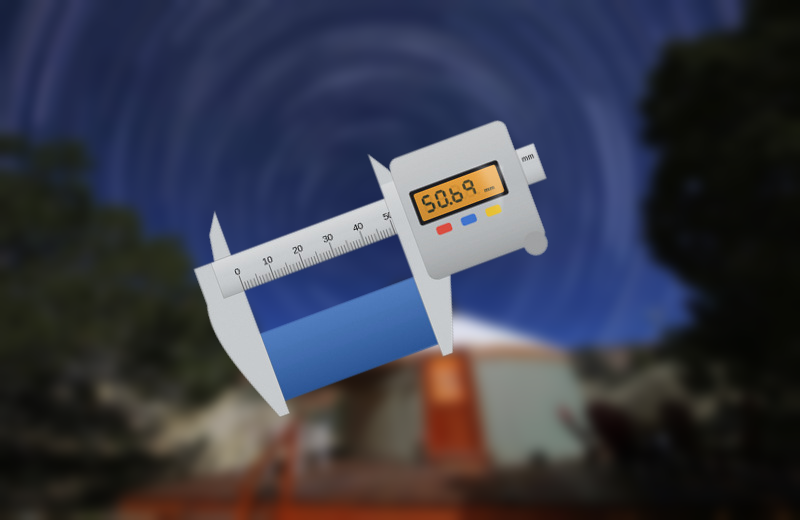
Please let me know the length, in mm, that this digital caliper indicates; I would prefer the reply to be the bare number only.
50.69
